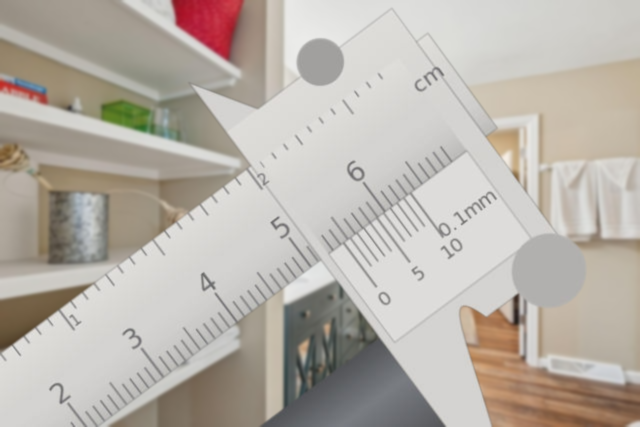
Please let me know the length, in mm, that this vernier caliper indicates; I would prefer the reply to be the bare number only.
54.4
